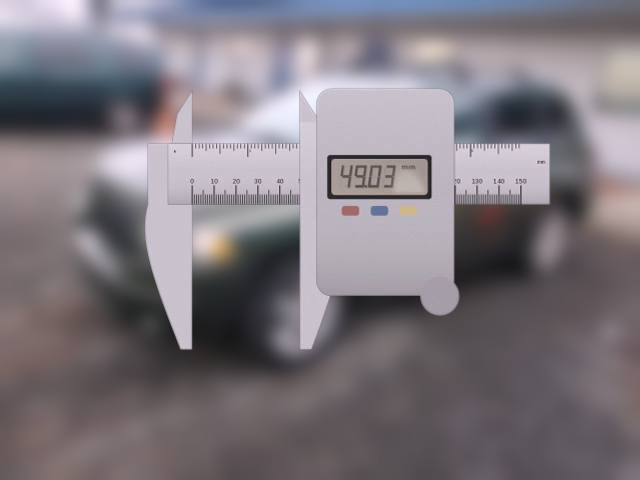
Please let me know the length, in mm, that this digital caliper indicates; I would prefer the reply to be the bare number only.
49.03
